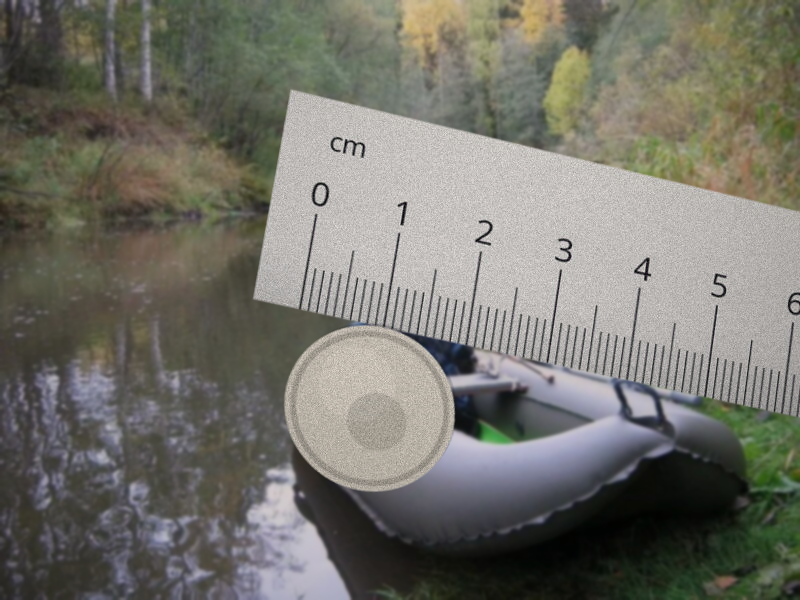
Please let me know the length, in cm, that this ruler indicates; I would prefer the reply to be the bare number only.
2
